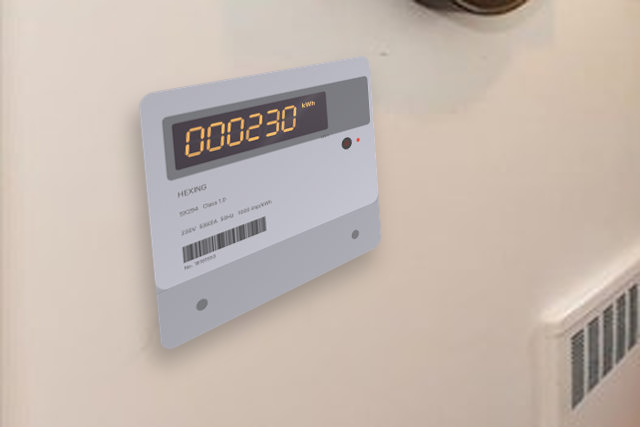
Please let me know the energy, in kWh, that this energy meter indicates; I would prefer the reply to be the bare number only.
230
